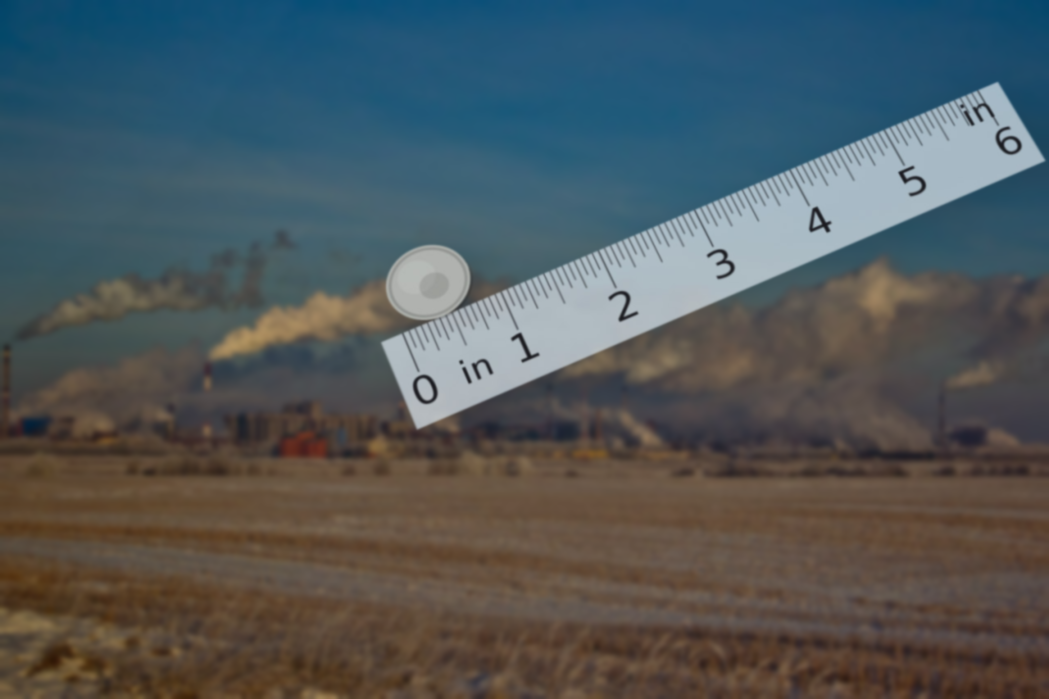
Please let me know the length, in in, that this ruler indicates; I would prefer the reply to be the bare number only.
0.8125
